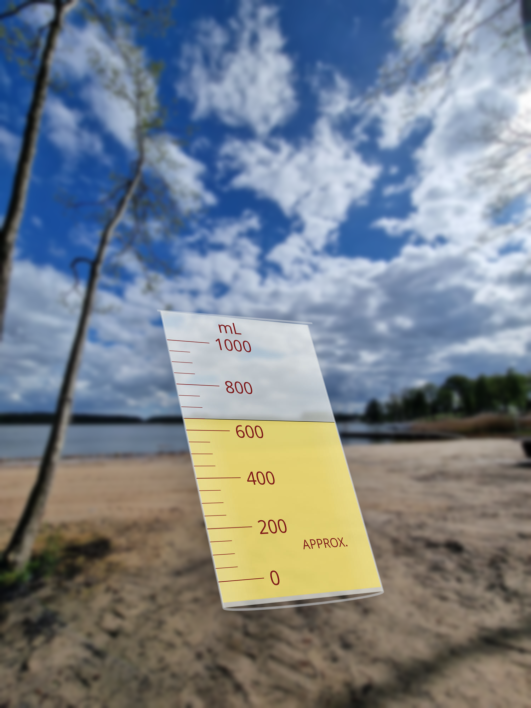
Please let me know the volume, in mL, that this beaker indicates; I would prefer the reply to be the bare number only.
650
